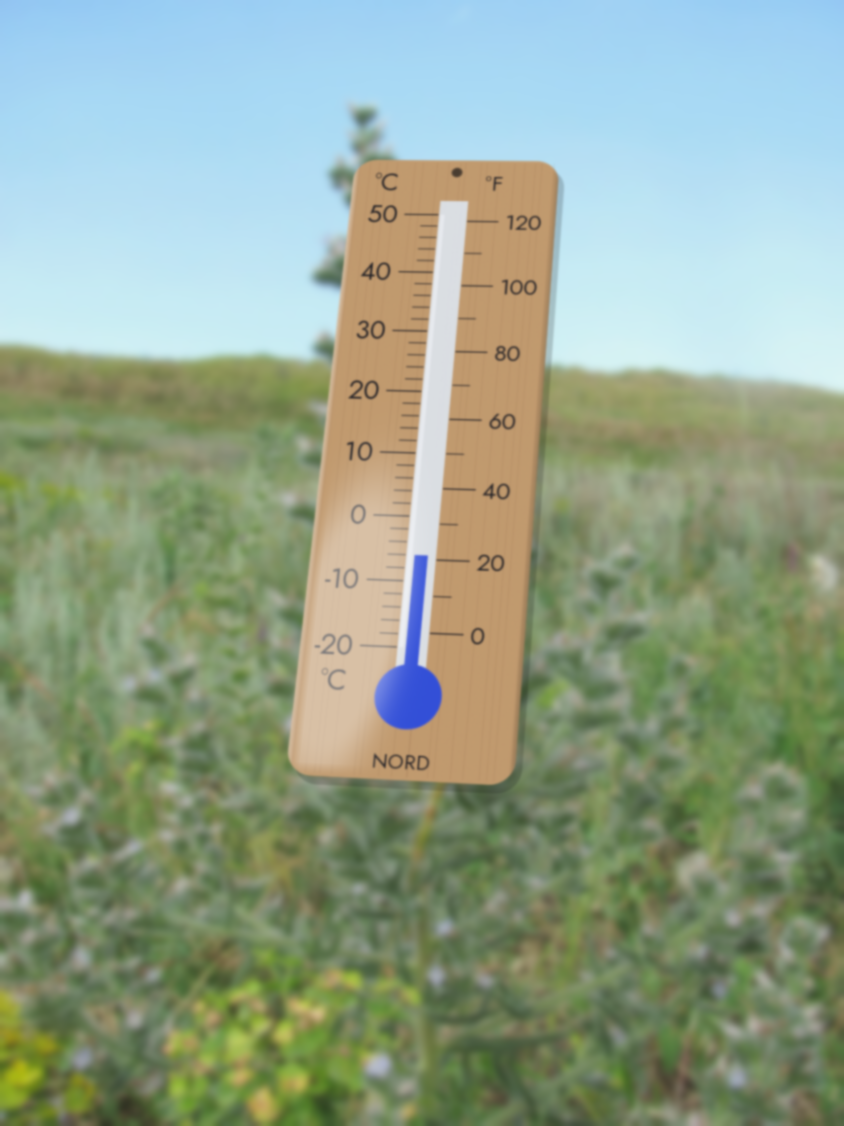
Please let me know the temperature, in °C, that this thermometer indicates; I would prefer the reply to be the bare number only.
-6
